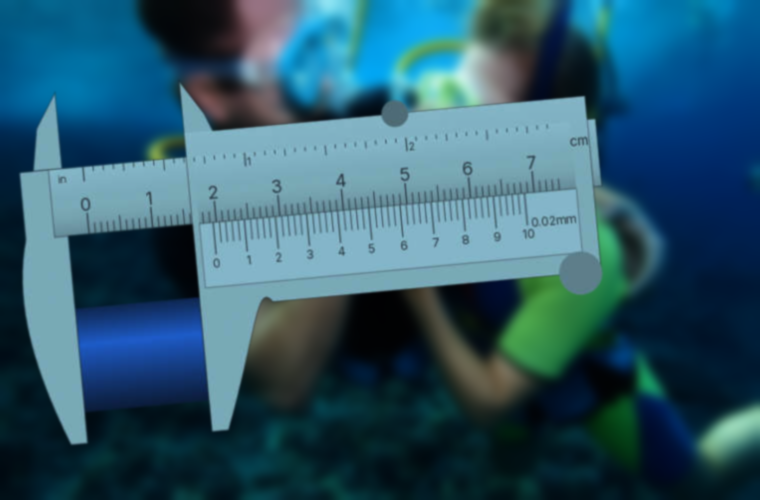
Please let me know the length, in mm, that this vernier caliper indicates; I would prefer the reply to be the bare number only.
19.5
